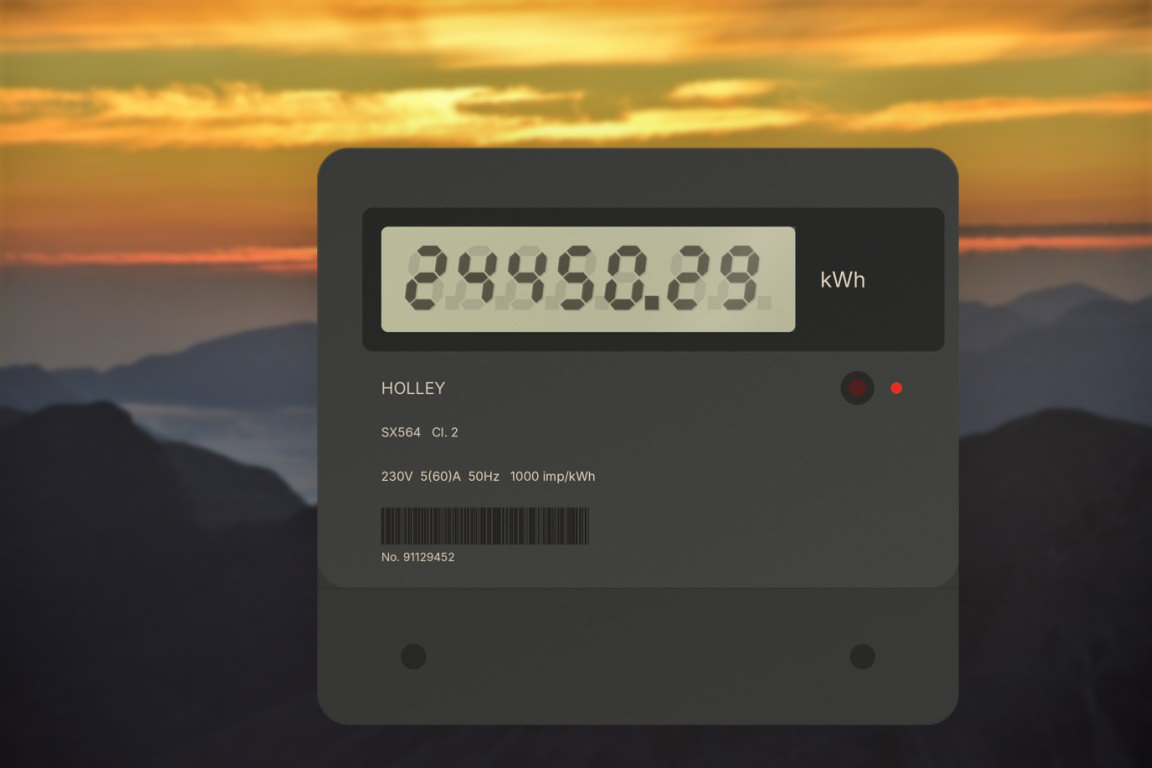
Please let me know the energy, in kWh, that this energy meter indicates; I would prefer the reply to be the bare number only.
24450.29
